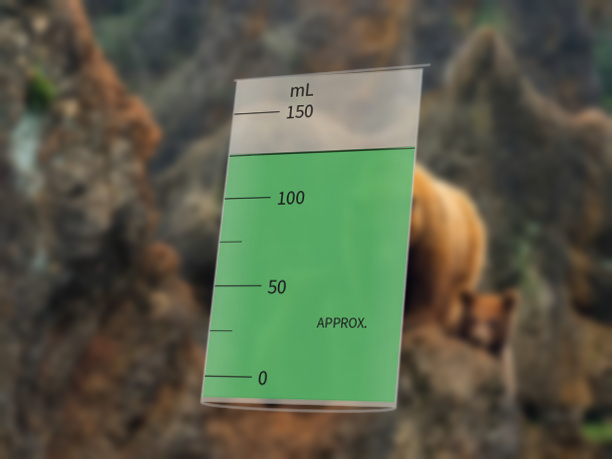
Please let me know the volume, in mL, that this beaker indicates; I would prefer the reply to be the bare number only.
125
